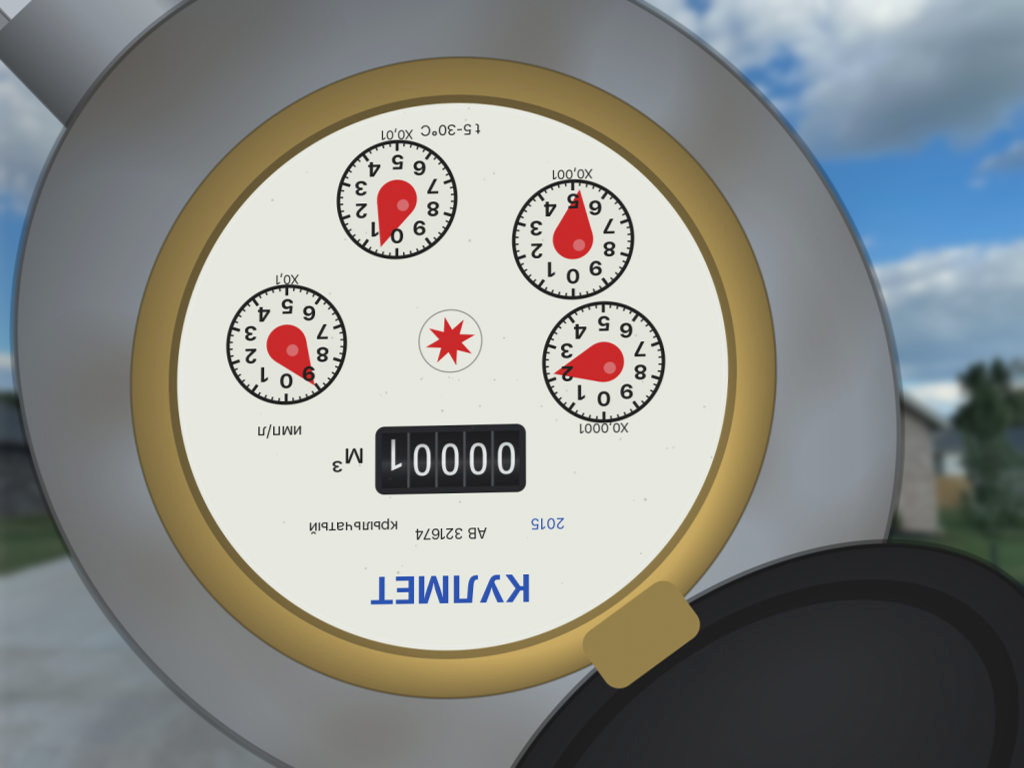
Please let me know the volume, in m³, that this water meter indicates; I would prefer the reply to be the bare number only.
0.9052
